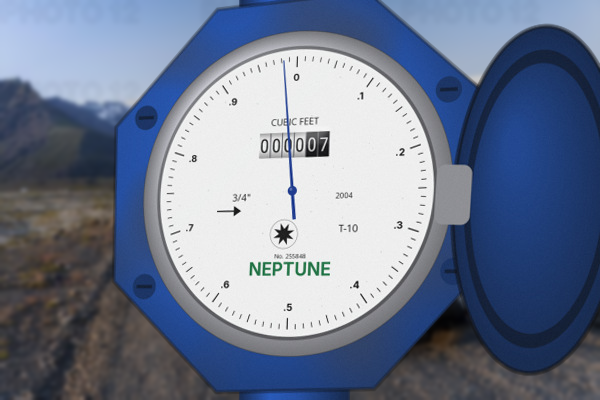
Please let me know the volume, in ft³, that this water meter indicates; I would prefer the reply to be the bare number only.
6.98
